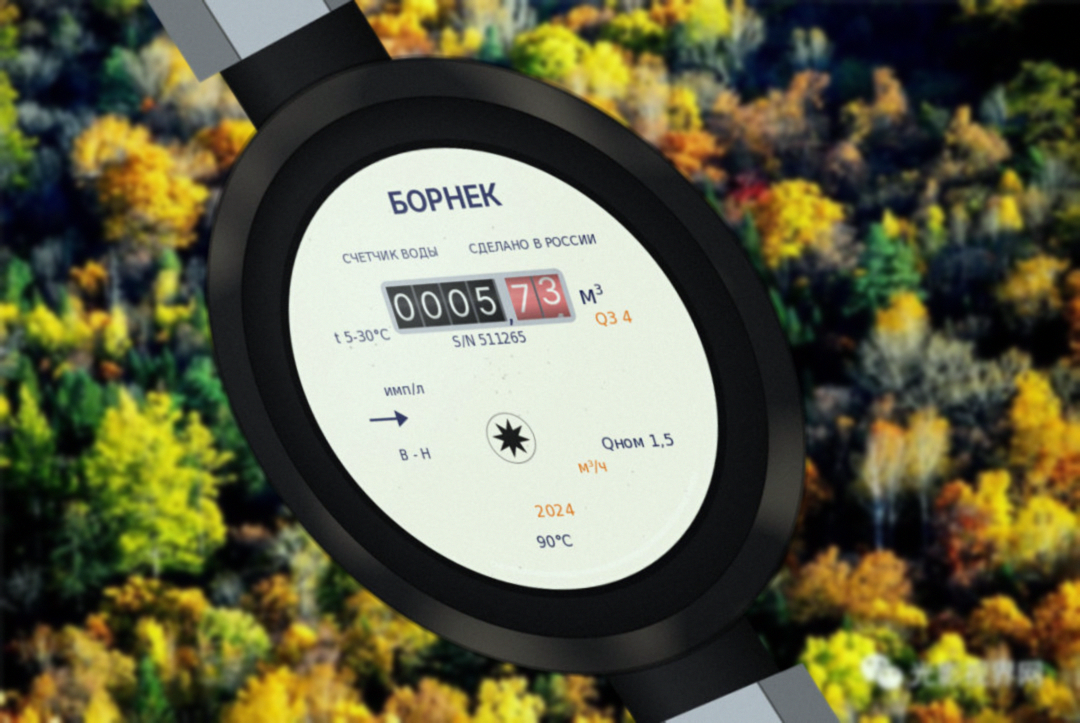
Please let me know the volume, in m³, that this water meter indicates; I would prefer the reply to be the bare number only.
5.73
